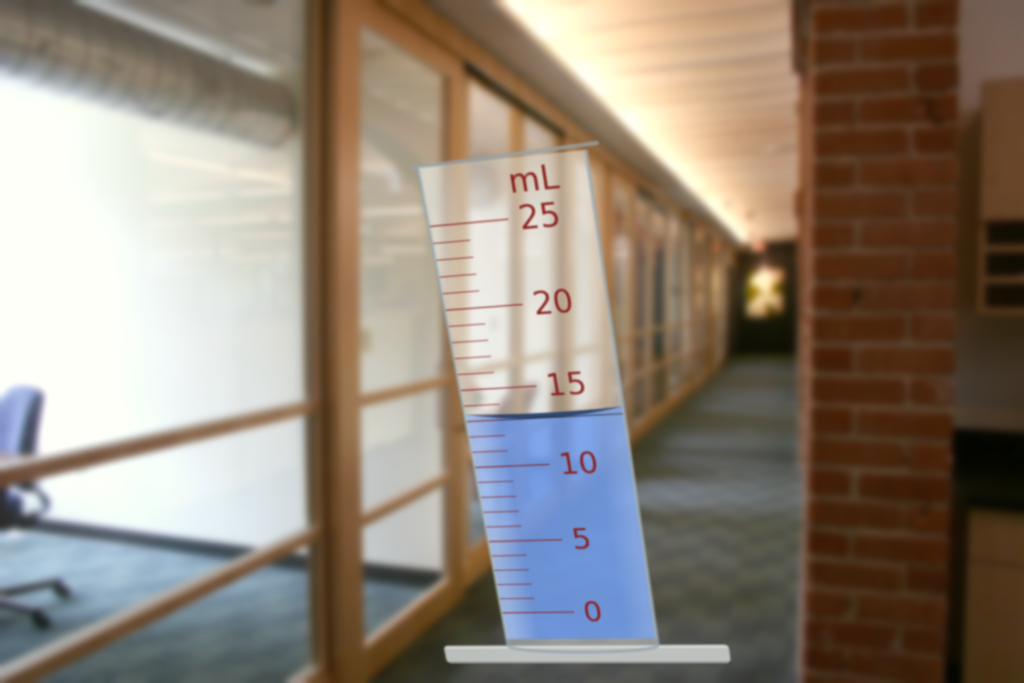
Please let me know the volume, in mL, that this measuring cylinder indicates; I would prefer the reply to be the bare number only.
13
